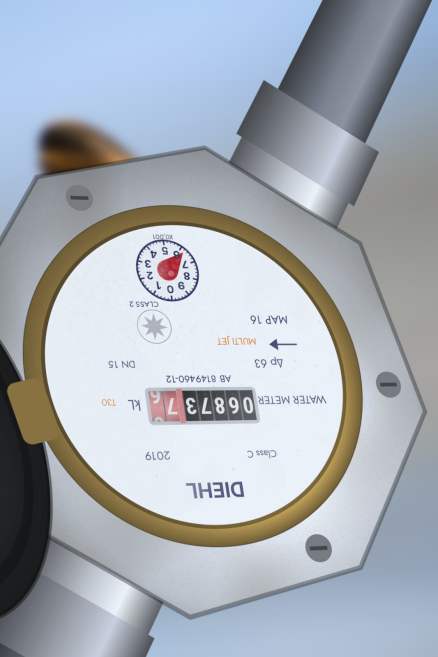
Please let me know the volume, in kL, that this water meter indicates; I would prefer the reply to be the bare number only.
6873.756
